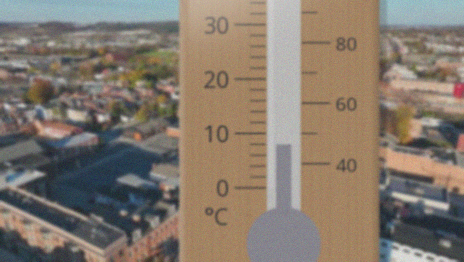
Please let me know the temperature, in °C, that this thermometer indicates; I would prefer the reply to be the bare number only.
8
